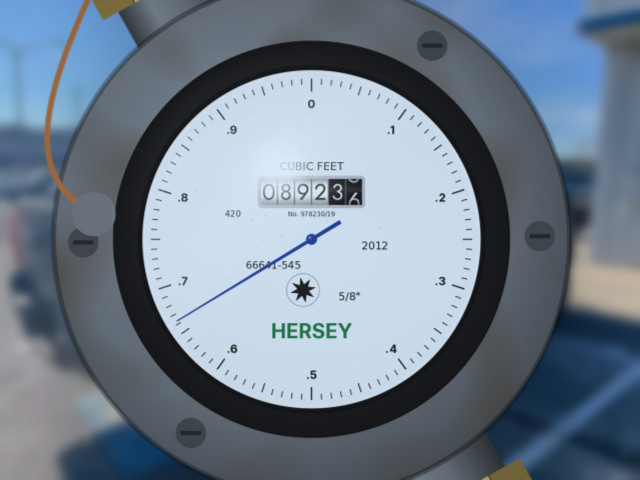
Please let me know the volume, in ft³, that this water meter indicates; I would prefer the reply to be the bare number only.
89235.66
